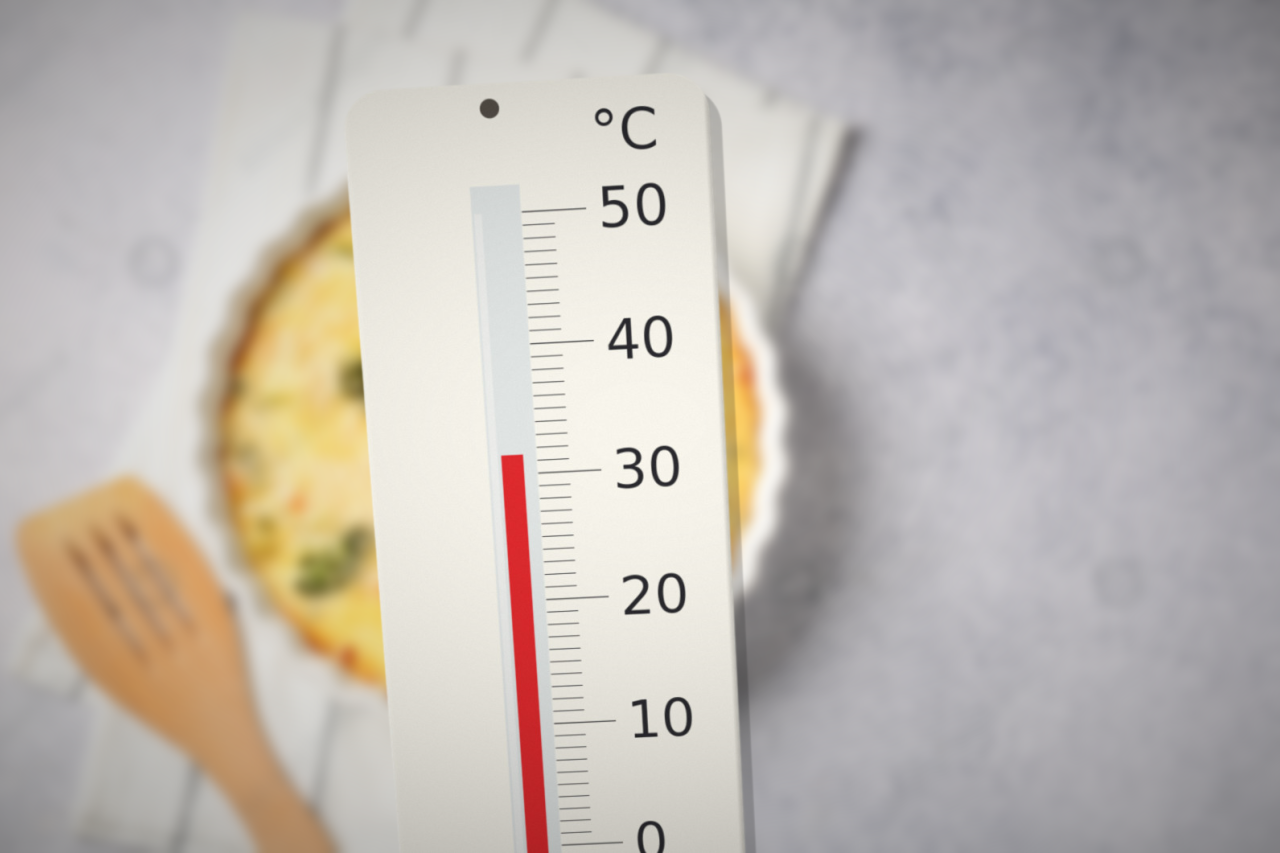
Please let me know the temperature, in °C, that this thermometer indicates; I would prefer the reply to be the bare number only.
31.5
